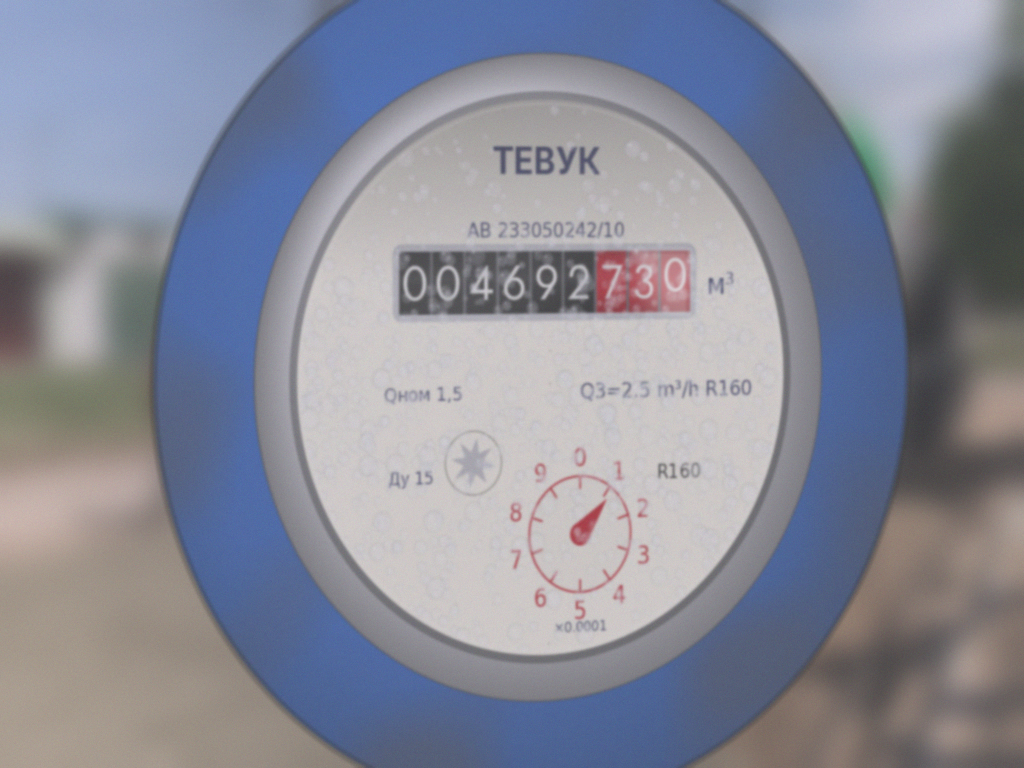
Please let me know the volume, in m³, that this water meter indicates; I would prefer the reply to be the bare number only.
4692.7301
